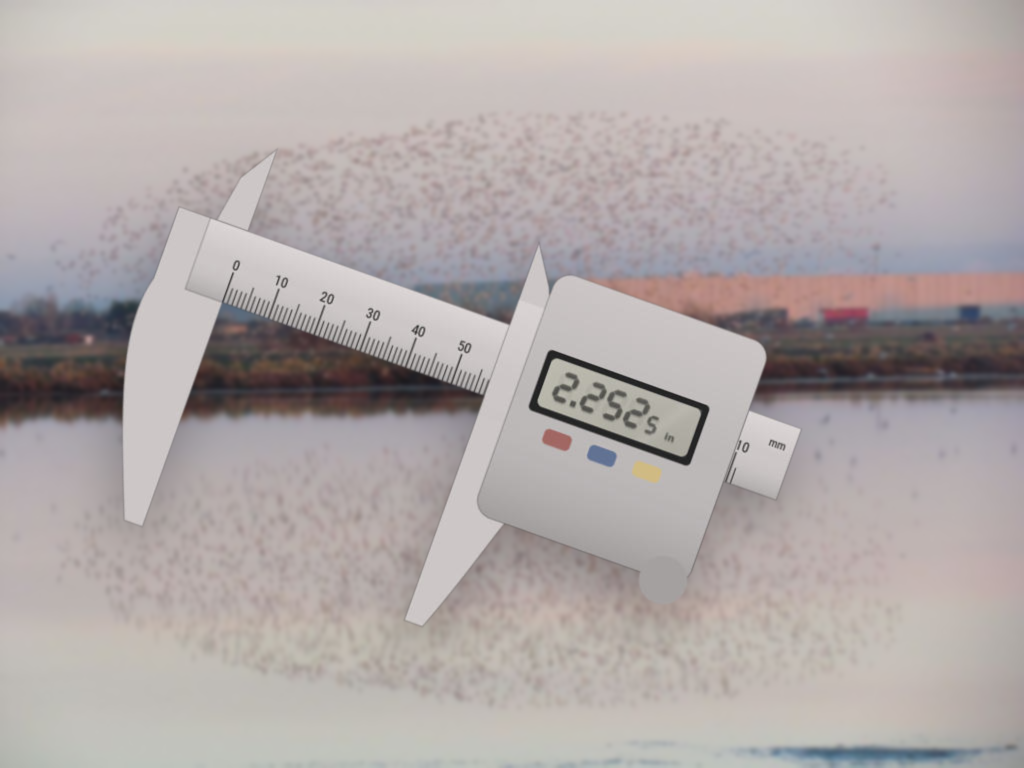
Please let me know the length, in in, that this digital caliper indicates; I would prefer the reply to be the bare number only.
2.2525
